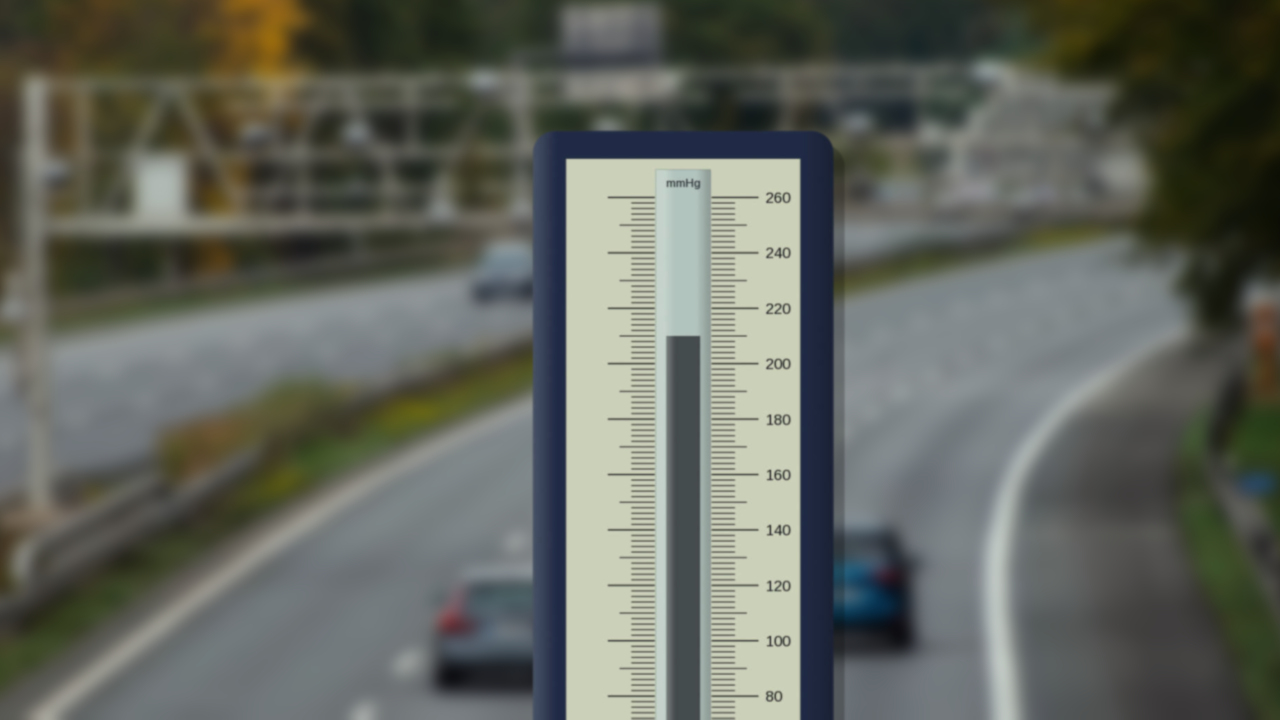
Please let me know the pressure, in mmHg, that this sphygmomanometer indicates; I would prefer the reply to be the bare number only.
210
